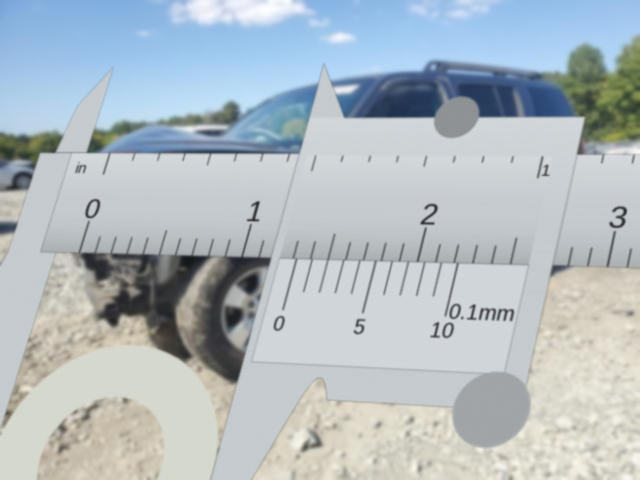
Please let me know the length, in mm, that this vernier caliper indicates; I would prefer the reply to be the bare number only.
13.2
